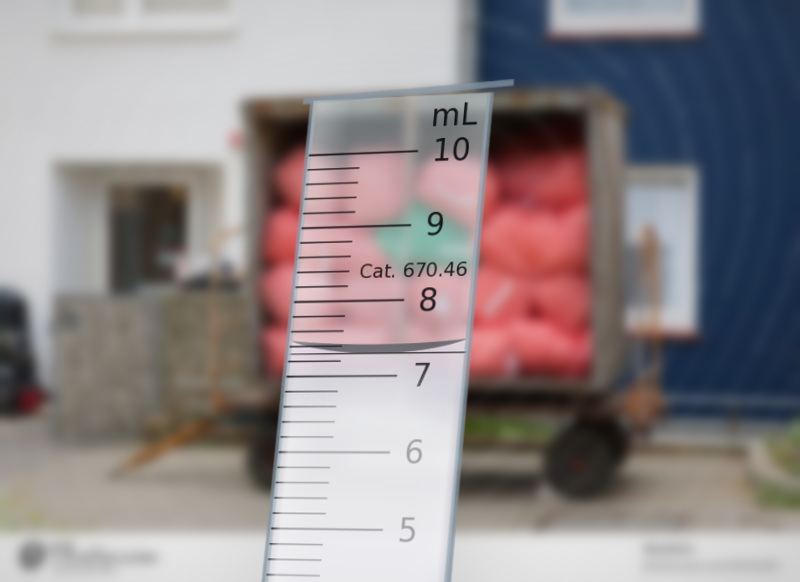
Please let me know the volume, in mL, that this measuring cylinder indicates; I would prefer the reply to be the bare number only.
7.3
